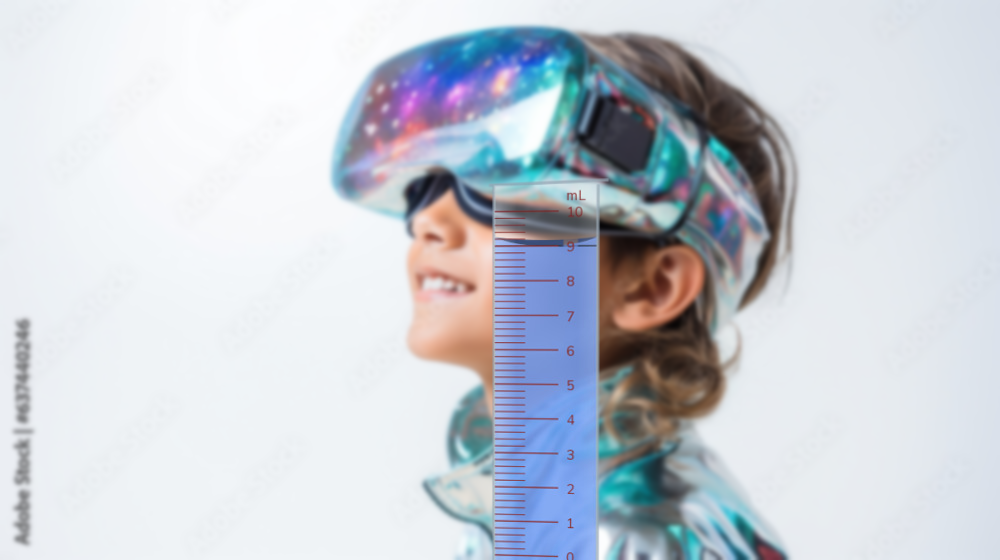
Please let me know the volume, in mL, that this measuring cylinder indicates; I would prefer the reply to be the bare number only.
9
